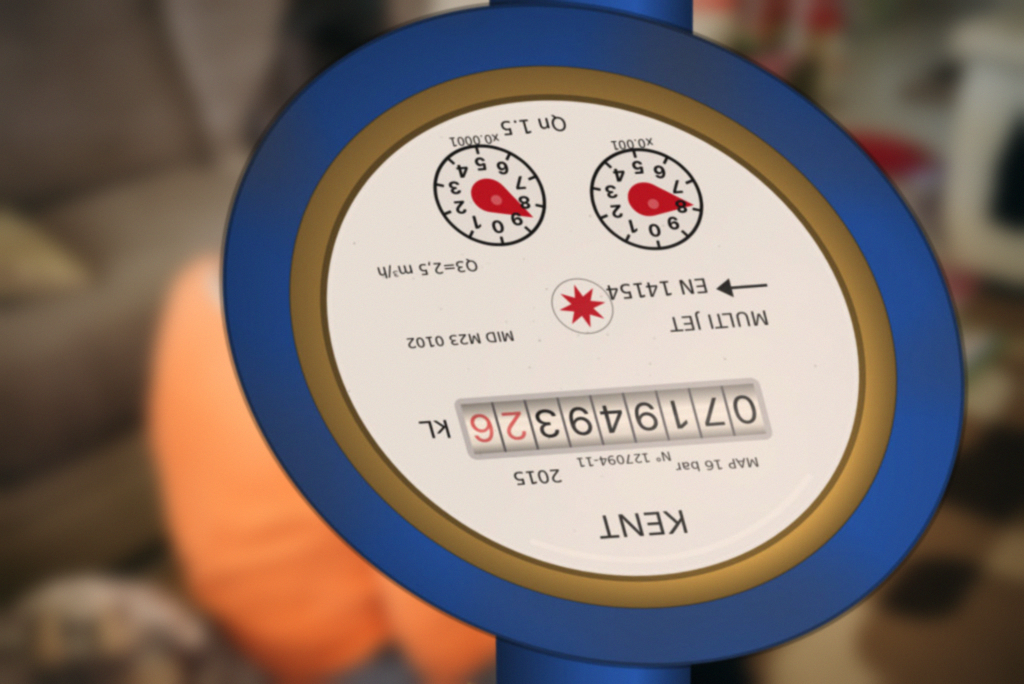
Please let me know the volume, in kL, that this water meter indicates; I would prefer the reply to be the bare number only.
719493.2678
